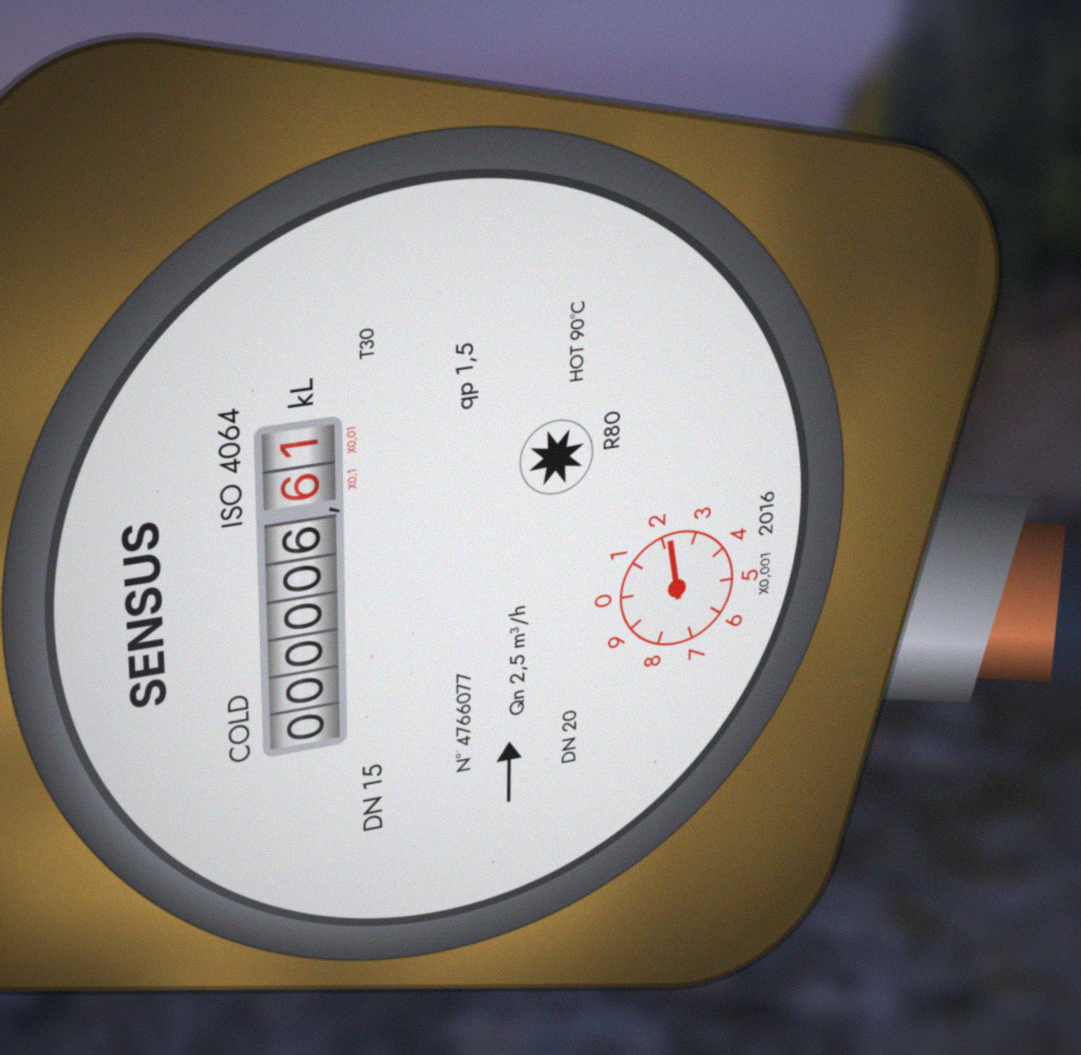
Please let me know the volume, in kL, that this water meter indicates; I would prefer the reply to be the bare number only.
6.612
